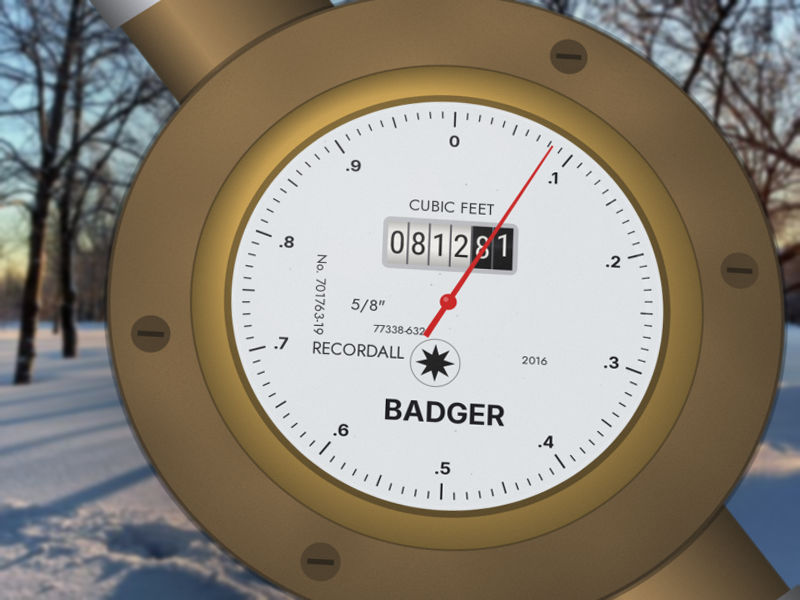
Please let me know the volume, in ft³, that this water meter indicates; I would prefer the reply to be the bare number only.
81281.08
